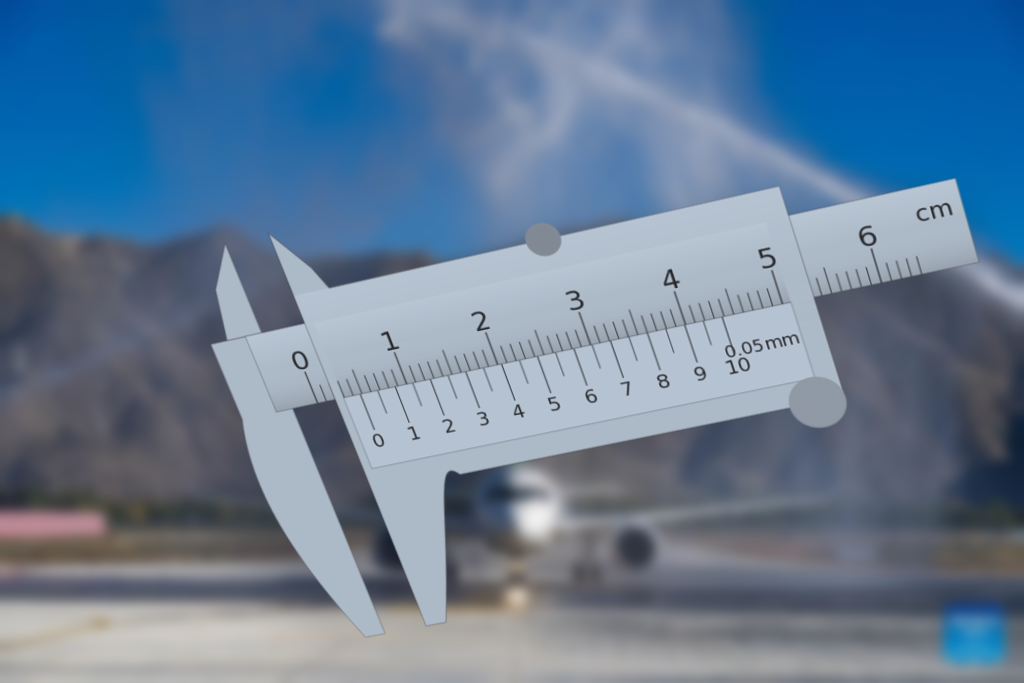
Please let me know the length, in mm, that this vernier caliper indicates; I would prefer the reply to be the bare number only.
4.8
